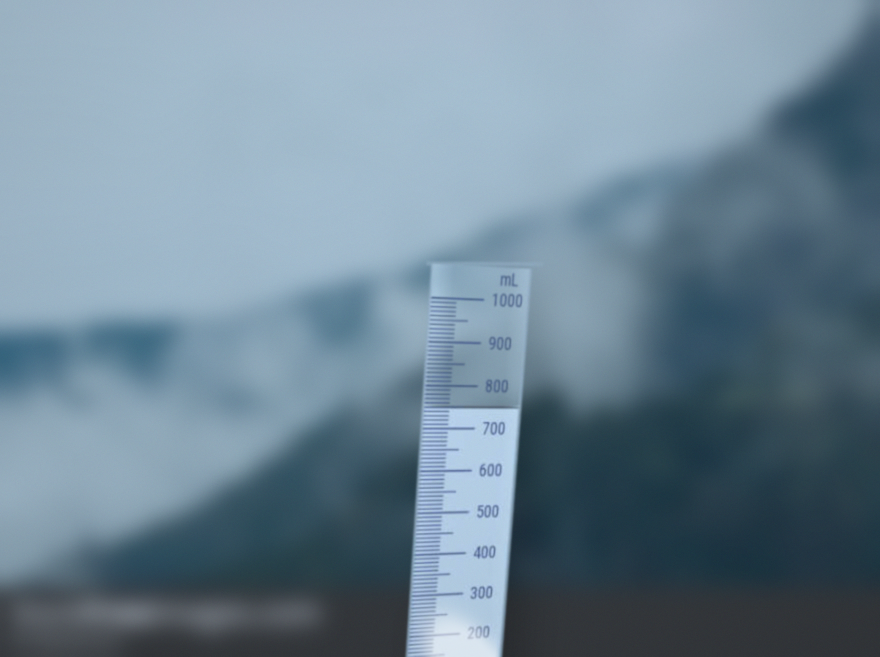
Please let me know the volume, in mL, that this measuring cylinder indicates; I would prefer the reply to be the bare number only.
750
